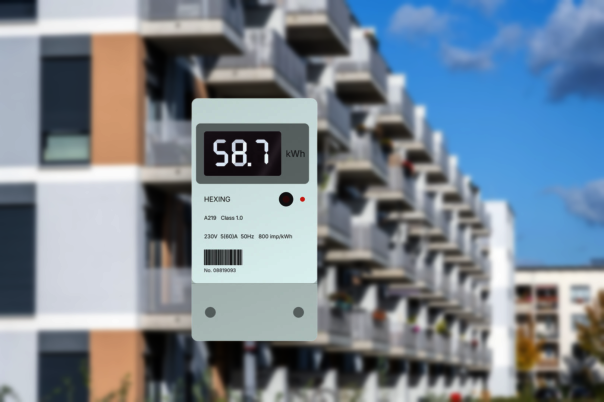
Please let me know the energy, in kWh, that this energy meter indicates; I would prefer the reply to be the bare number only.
58.7
